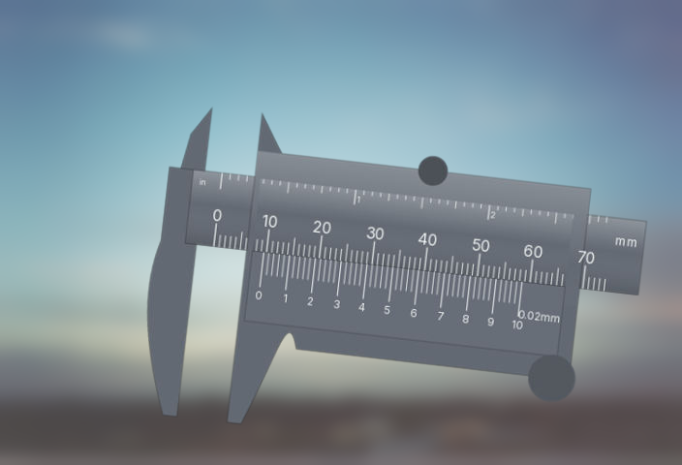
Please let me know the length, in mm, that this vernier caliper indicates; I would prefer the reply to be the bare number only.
9.5
